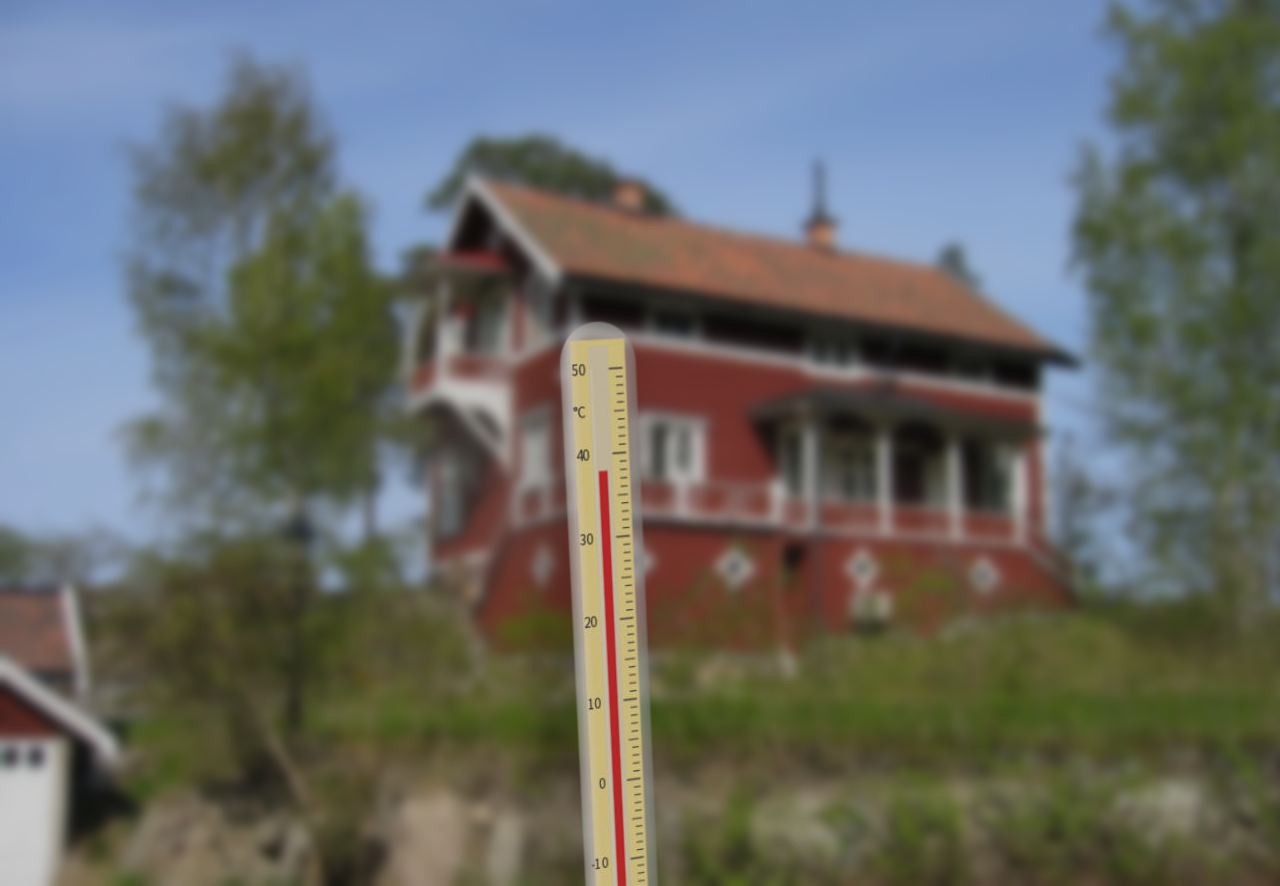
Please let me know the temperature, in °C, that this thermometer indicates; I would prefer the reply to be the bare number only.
38
